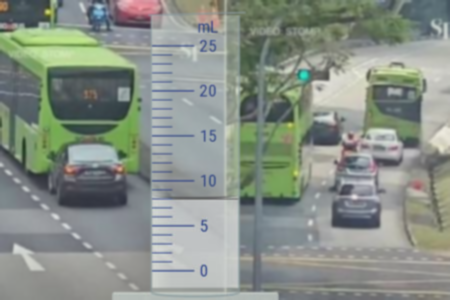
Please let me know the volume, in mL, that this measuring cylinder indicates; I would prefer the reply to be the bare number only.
8
